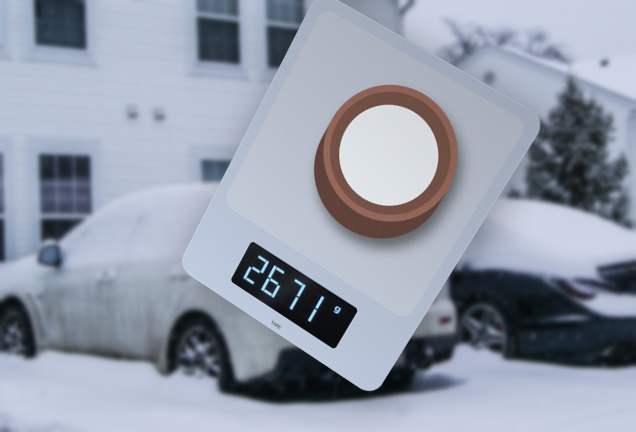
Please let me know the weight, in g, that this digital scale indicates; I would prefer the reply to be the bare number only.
2671
